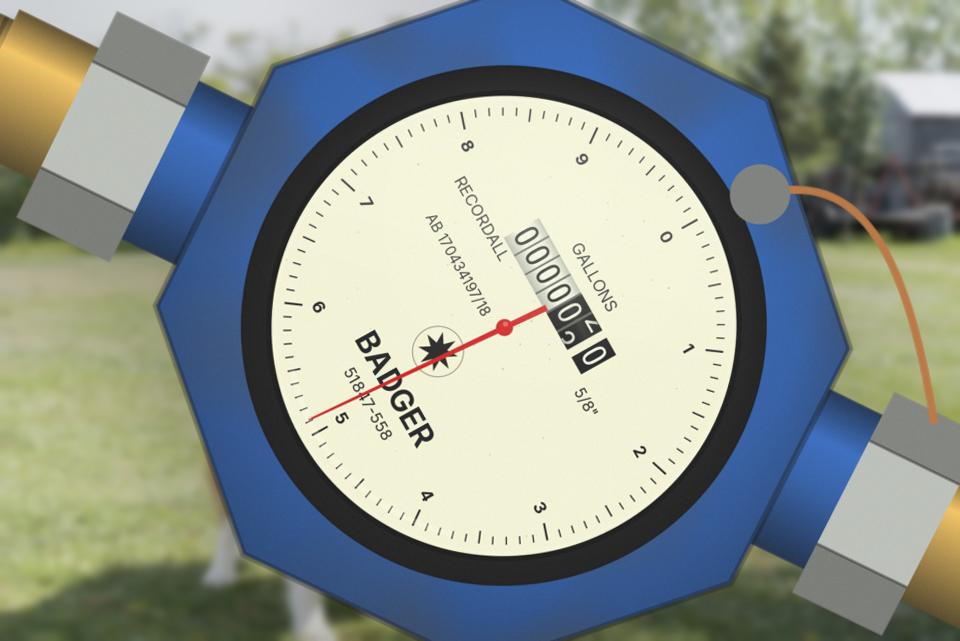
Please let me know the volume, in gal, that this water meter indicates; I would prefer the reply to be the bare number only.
25.1
